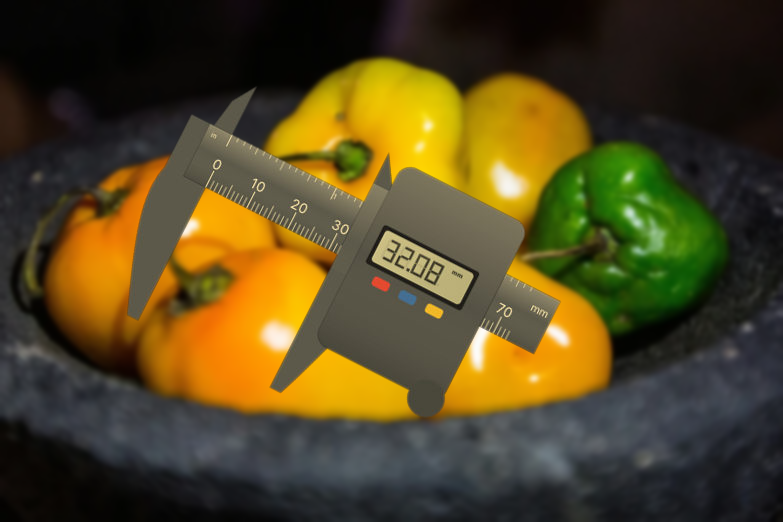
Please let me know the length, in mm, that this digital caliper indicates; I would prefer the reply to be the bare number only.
32.08
